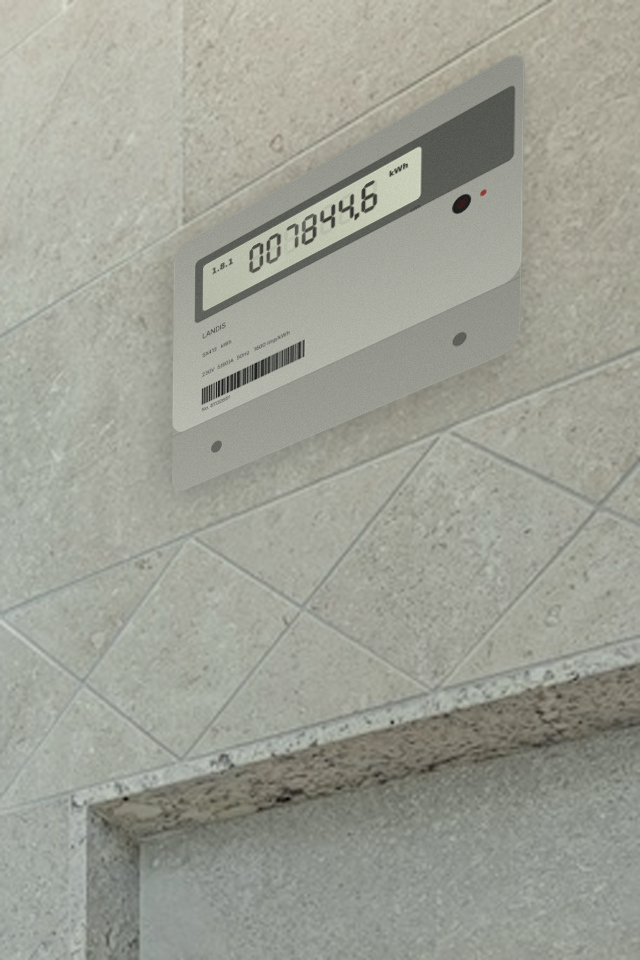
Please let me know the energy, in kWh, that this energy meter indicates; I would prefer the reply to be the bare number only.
7844.6
